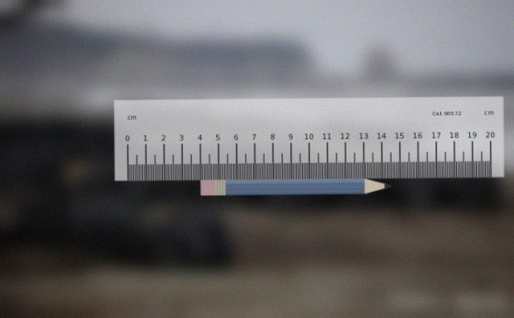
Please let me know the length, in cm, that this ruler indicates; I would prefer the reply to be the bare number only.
10.5
